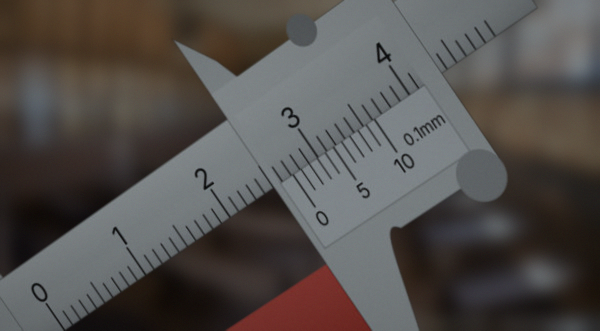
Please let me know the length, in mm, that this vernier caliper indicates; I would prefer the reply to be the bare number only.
27.2
